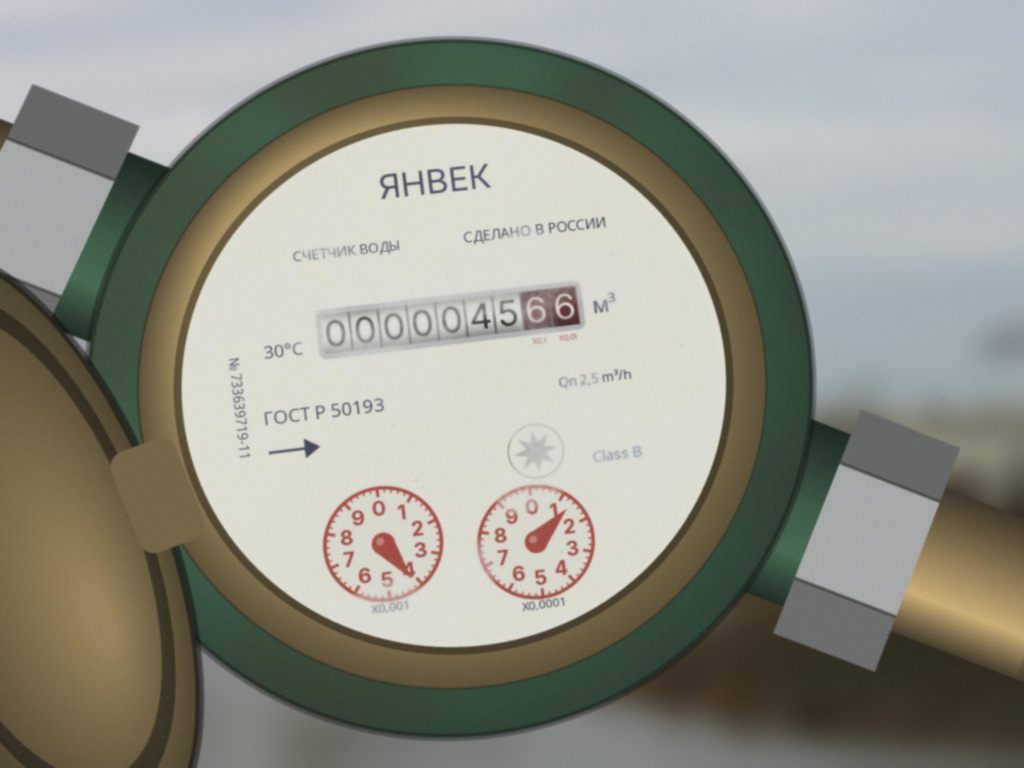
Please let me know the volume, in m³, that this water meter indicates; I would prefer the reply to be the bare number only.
45.6641
